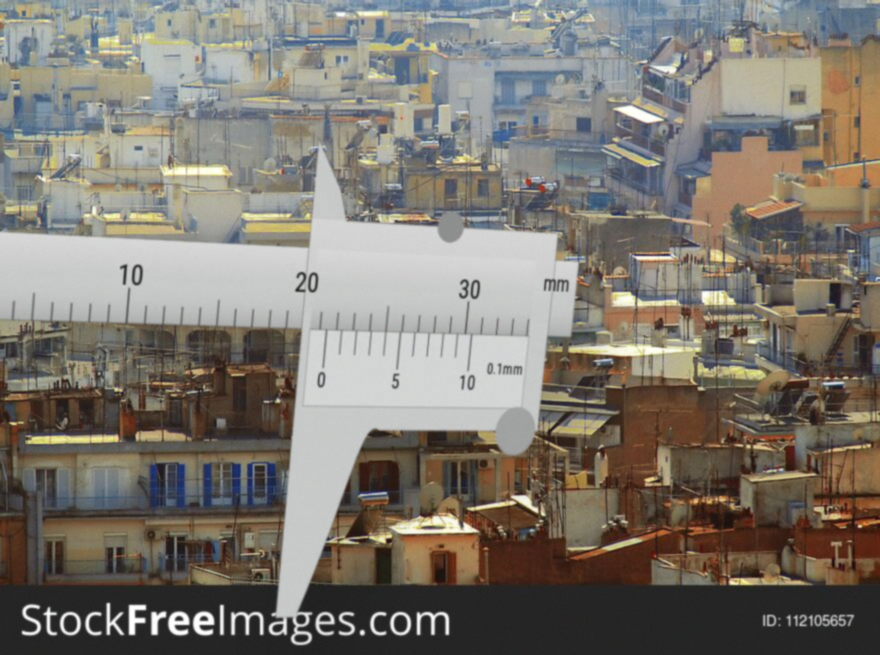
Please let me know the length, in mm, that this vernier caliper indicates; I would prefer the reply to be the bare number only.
21.4
